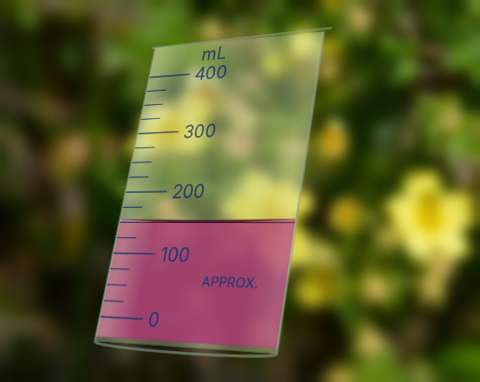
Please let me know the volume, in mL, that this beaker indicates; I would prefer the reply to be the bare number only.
150
